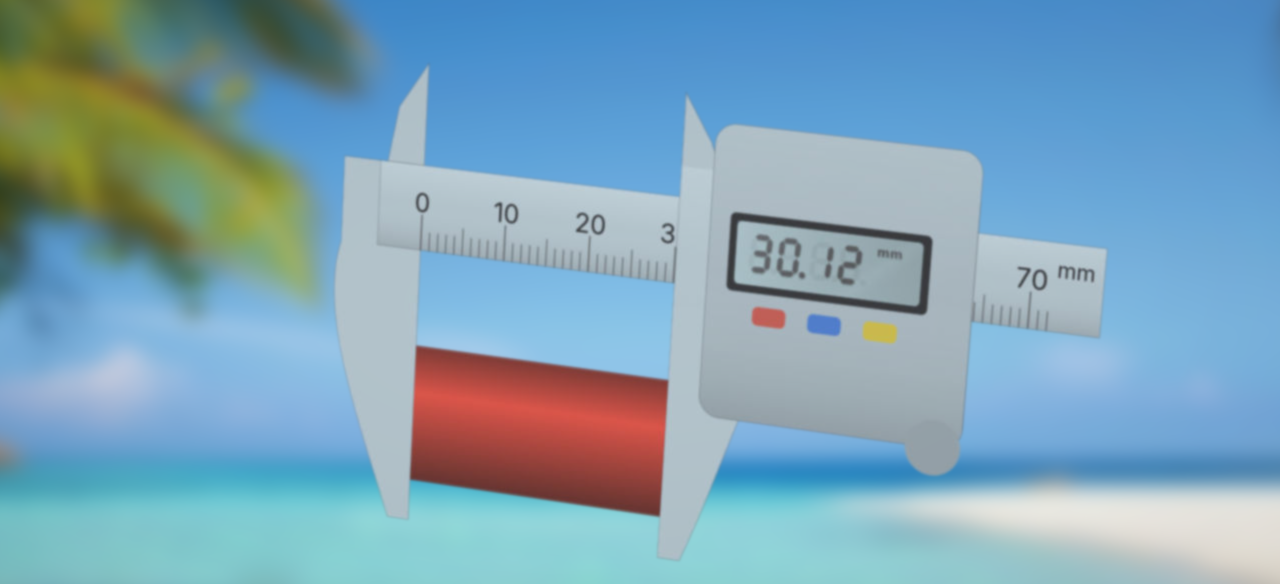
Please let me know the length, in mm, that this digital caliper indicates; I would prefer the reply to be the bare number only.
30.12
